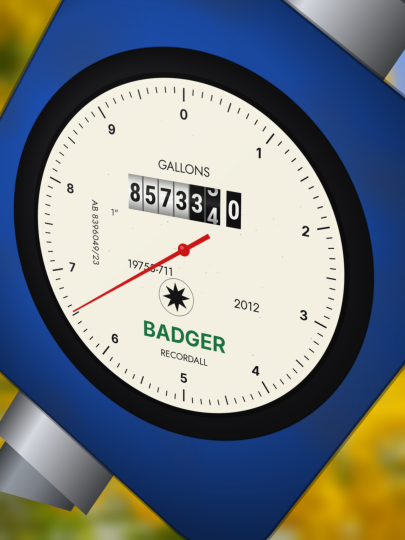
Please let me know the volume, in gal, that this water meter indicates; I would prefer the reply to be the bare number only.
8573336.5
